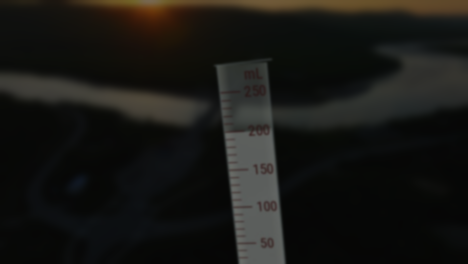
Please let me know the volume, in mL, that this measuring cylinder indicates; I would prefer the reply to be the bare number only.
200
